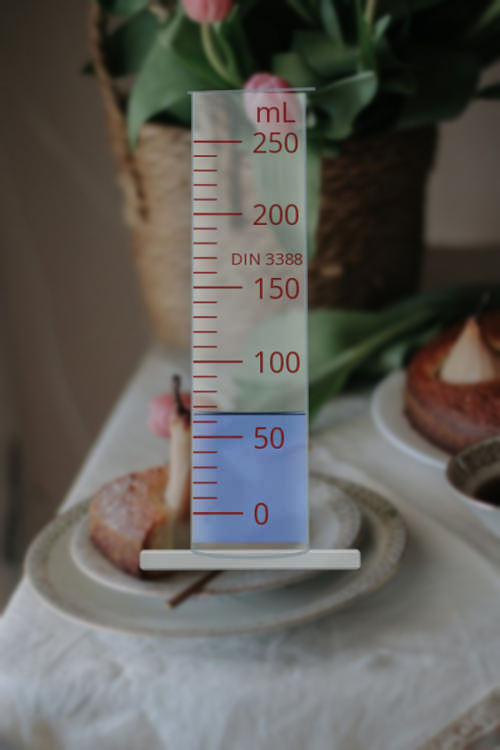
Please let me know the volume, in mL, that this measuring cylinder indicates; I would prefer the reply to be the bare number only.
65
